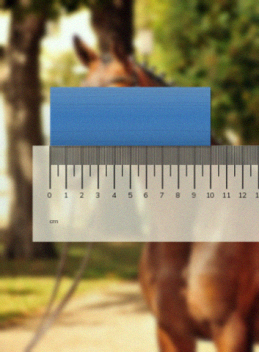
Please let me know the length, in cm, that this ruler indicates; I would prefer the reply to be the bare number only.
10
